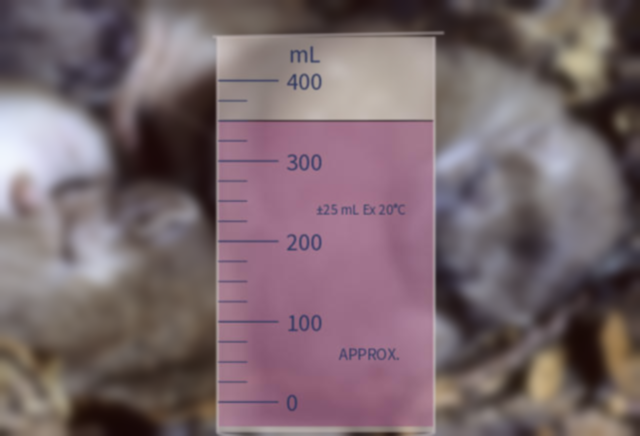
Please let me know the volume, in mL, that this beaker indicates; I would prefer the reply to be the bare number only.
350
